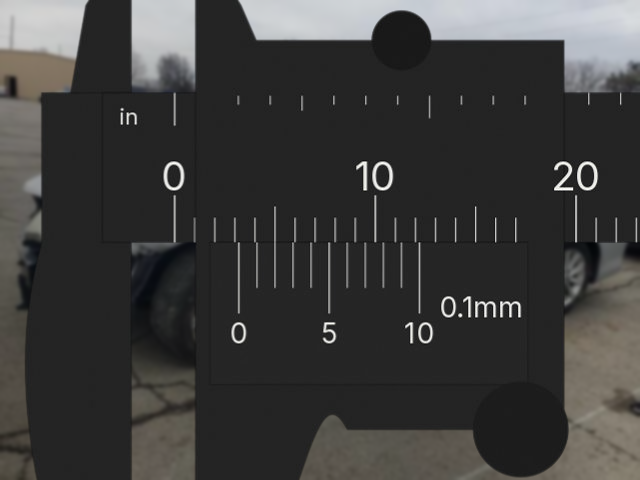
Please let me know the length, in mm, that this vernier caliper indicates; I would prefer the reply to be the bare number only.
3.2
